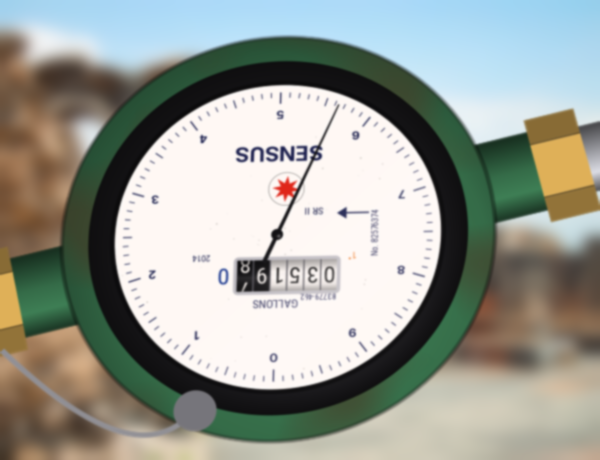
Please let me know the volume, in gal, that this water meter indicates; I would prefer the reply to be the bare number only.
351975.6
